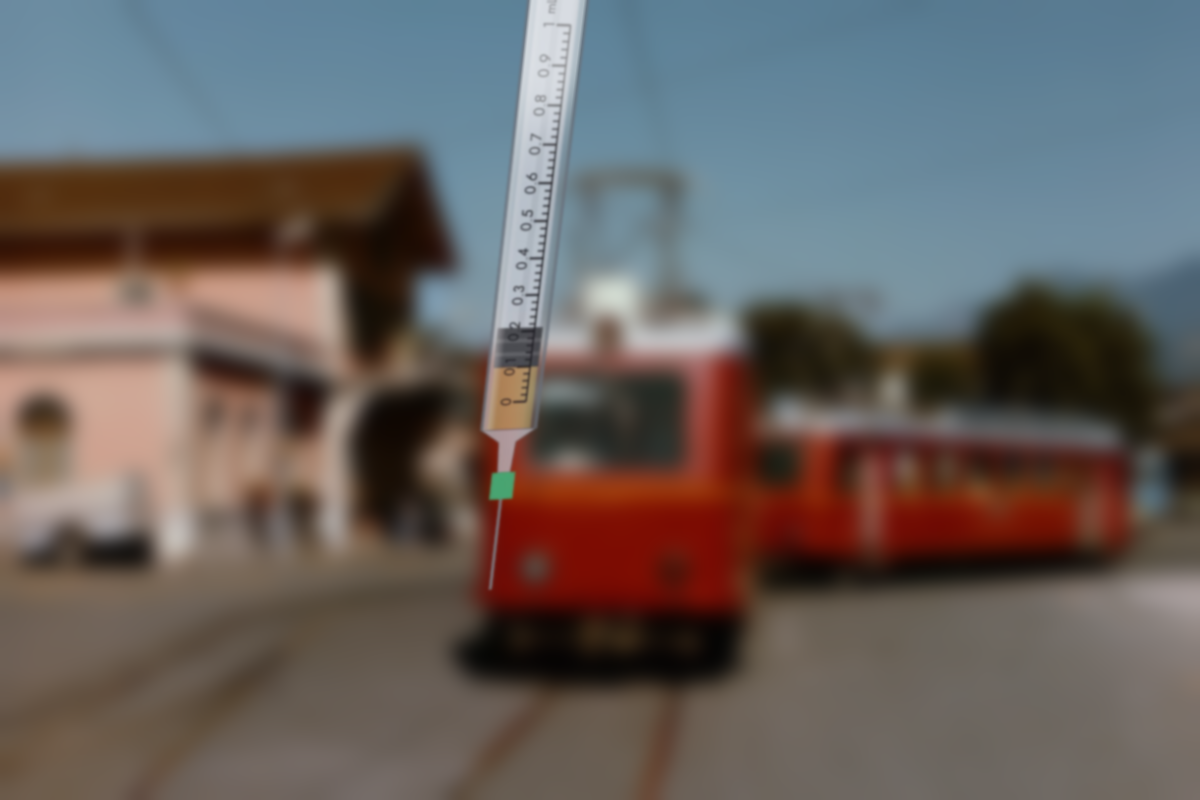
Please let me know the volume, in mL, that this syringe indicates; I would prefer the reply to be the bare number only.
0.1
